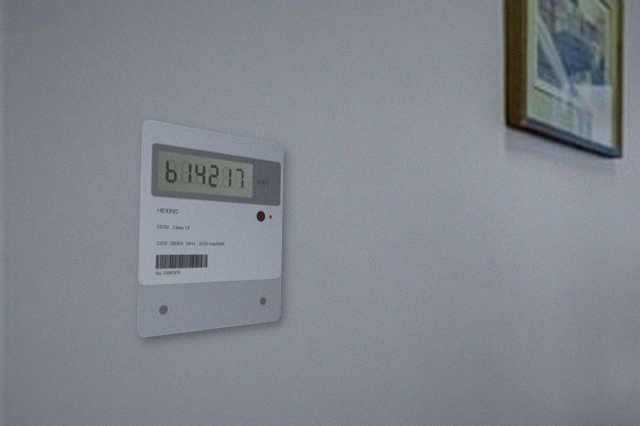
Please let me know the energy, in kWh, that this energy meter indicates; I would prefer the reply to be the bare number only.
614217
